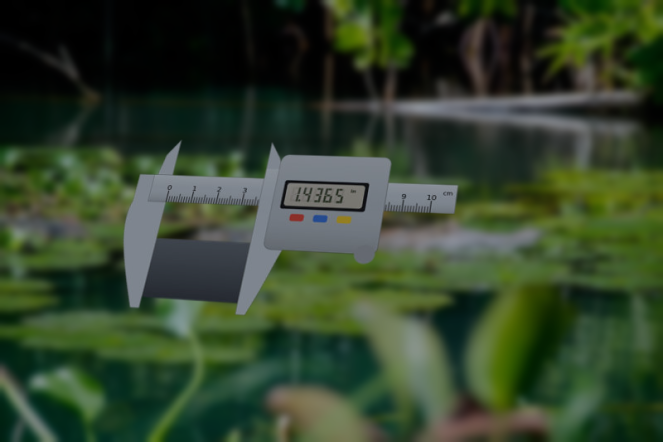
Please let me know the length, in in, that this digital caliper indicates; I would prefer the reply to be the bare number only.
1.4365
